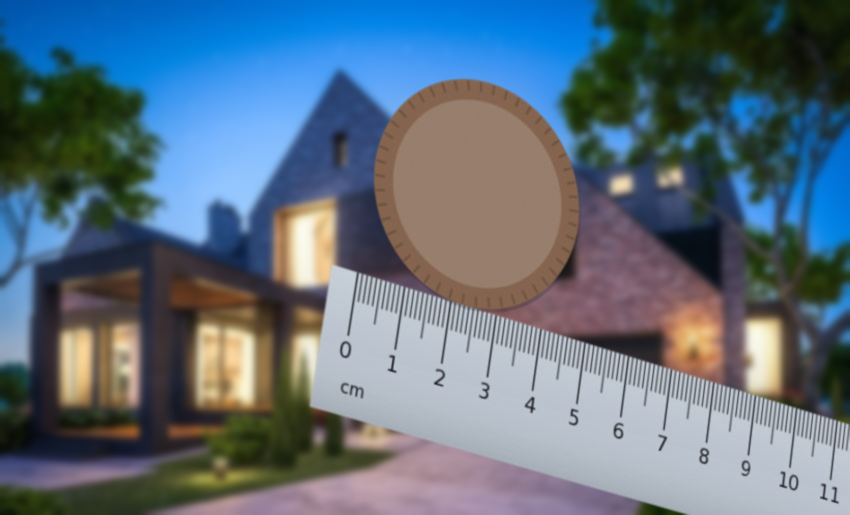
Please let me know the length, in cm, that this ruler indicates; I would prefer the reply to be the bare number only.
4.5
